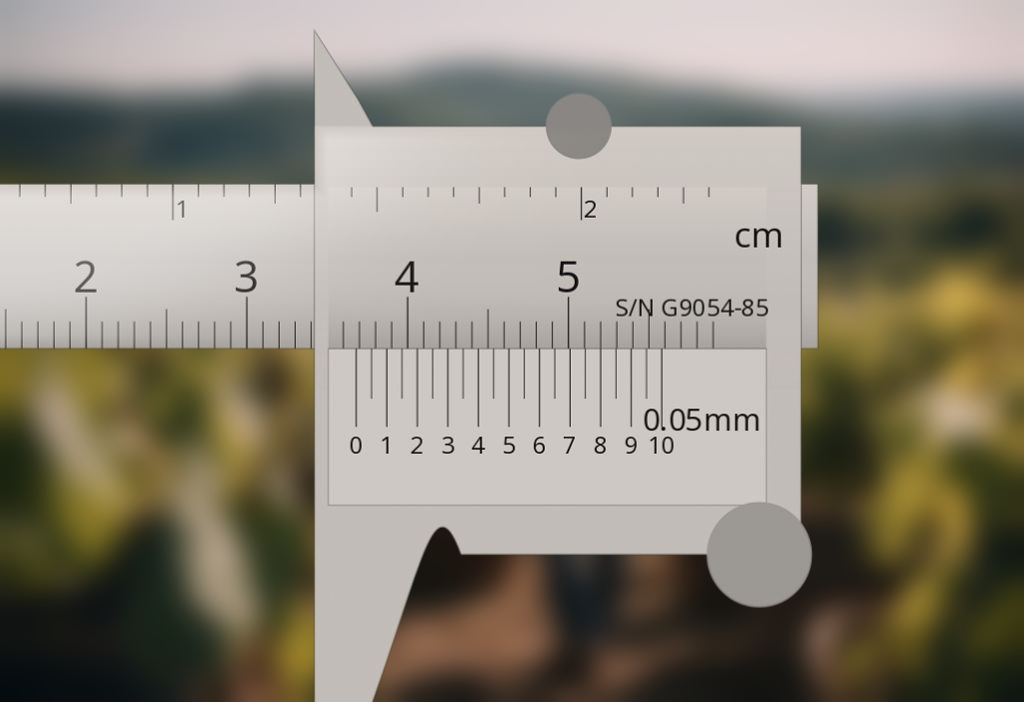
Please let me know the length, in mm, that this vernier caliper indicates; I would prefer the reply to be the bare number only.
36.8
